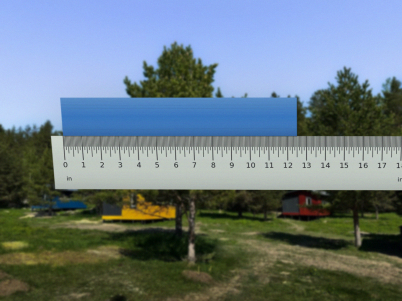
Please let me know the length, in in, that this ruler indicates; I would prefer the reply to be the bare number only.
12.5
